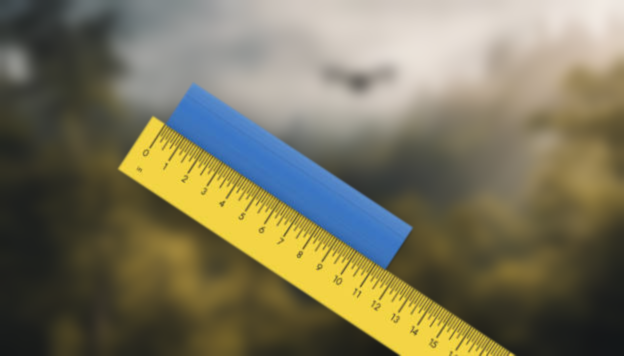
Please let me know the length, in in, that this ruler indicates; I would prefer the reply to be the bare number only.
11.5
